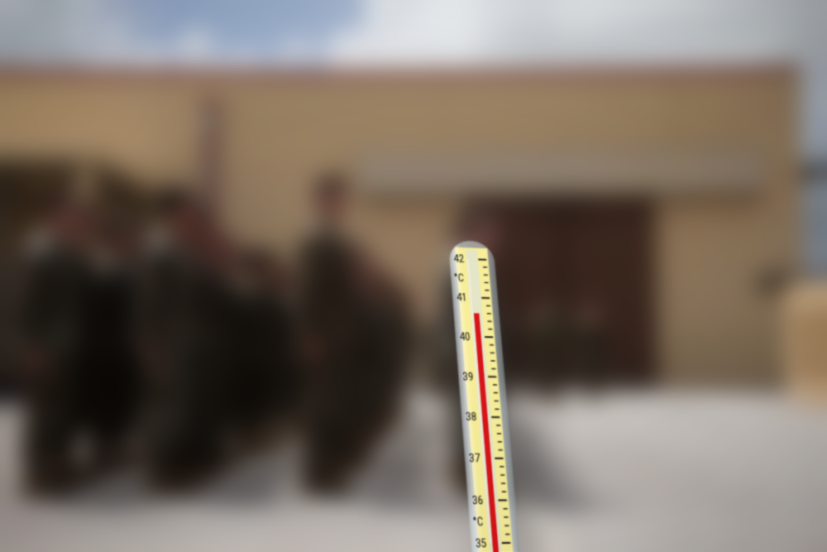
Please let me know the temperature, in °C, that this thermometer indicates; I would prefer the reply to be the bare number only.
40.6
